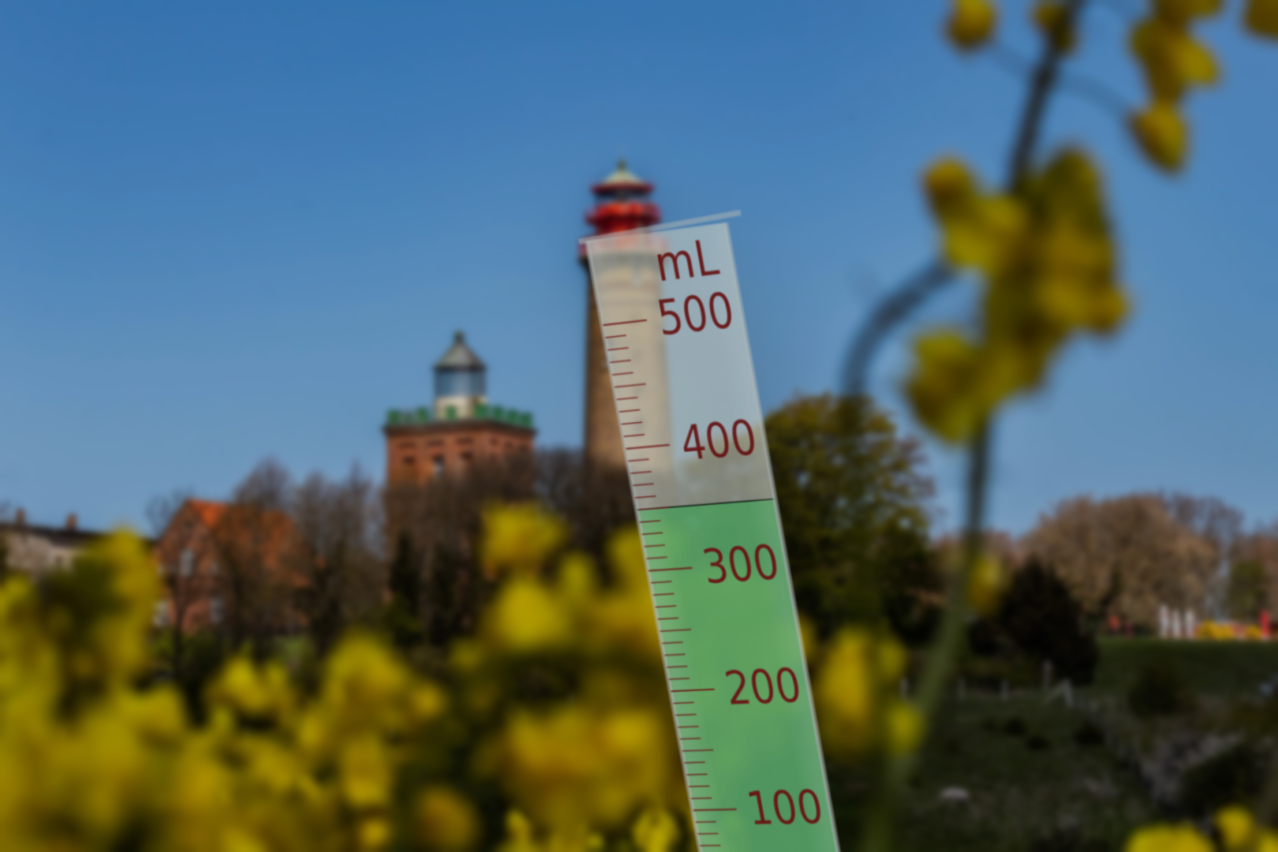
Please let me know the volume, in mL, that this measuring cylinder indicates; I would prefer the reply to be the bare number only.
350
